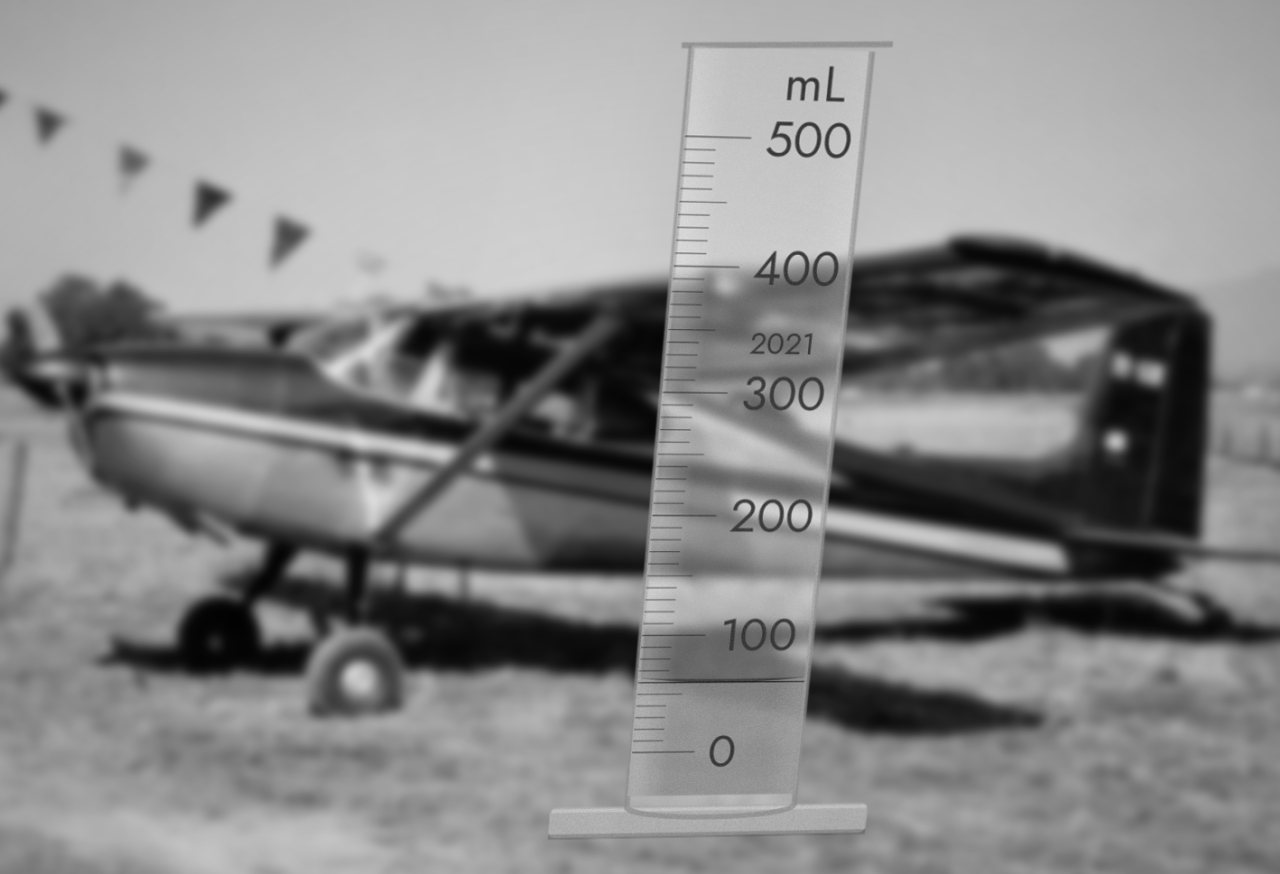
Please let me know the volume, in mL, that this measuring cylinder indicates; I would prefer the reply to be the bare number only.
60
